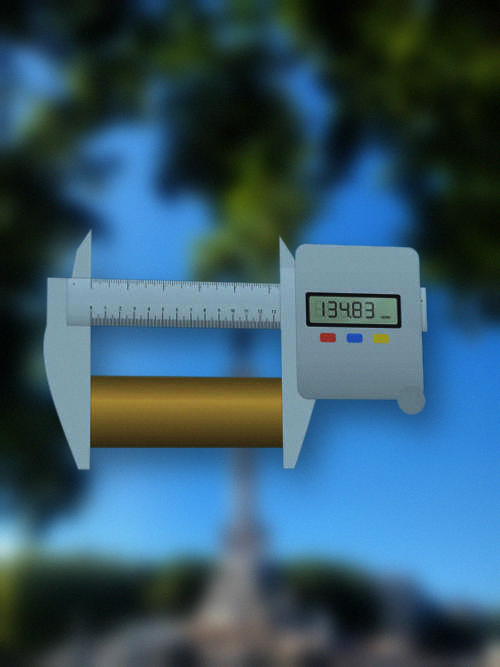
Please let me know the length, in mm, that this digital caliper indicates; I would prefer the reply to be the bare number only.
134.83
